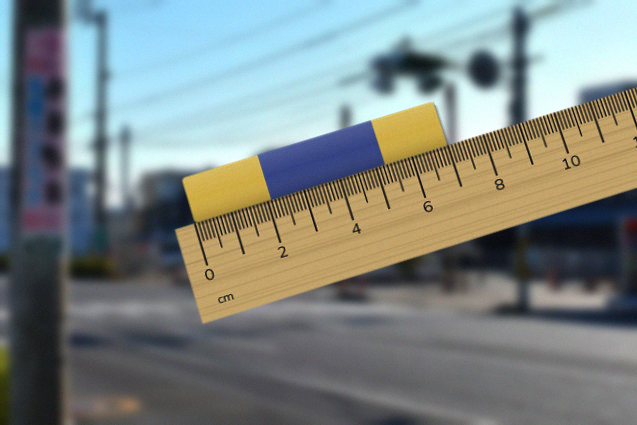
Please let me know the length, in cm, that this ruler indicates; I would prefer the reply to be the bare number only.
7
